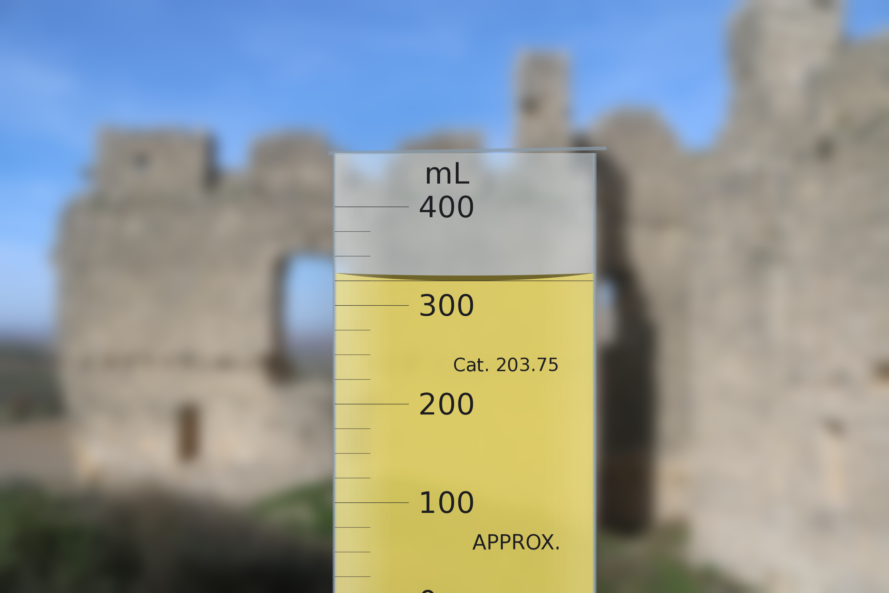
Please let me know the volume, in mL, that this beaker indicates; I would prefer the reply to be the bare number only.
325
